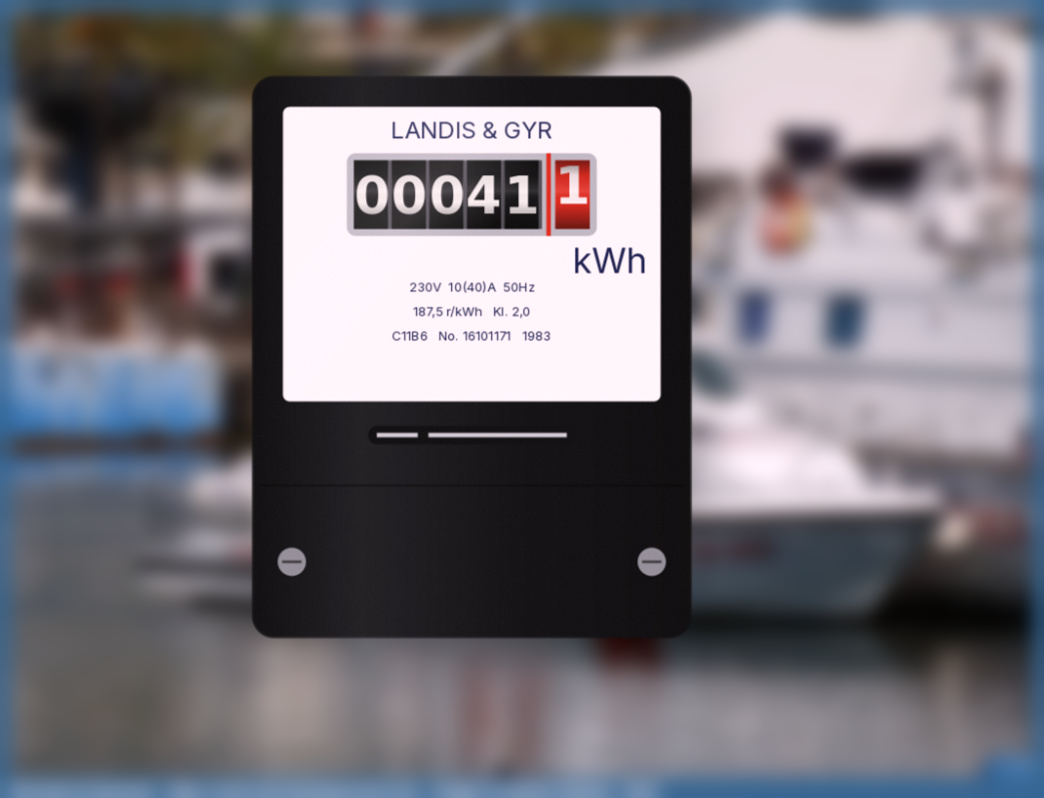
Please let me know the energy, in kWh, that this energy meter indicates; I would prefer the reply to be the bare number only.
41.1
